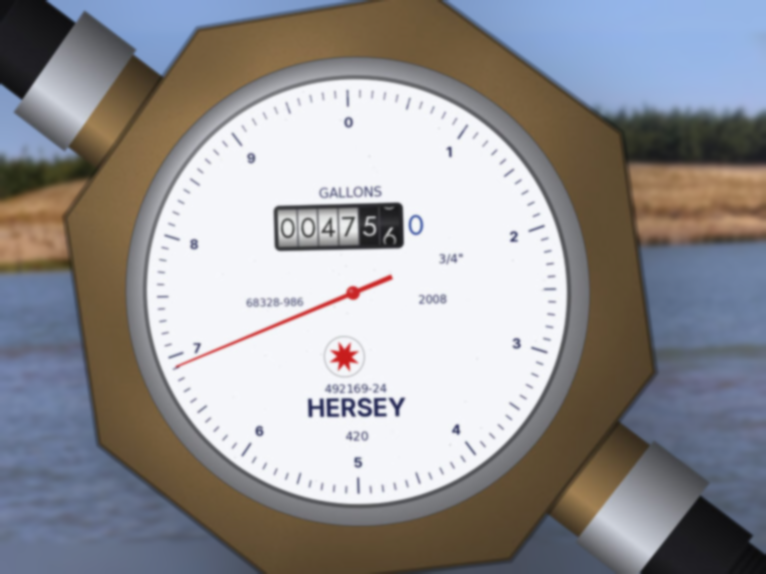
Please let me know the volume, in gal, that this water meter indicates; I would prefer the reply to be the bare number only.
47556.9
